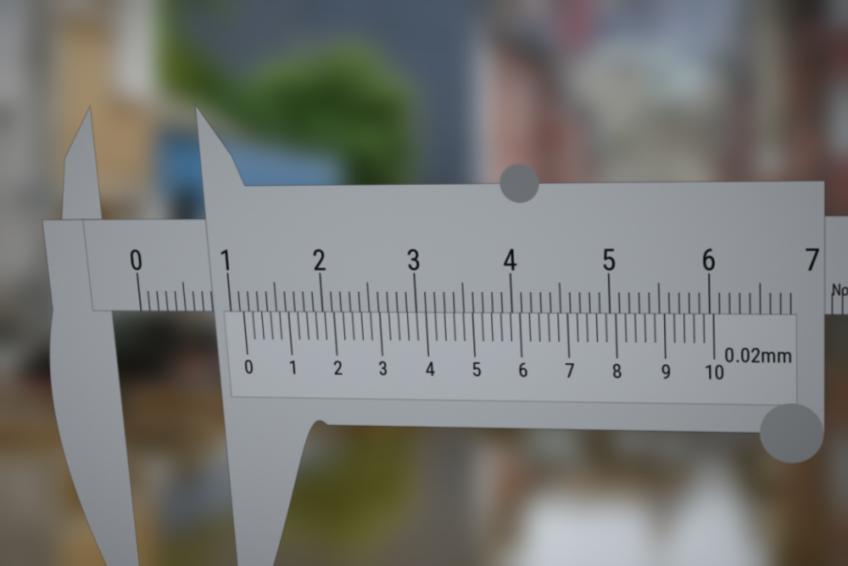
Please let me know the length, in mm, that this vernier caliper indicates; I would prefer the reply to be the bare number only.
11.4
